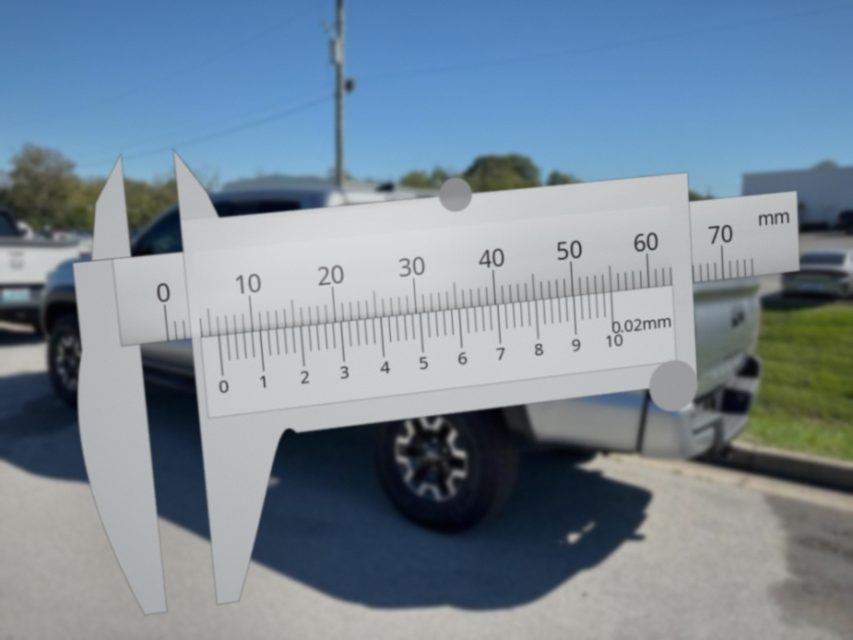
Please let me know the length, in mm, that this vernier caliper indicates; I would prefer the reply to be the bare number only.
6.0
